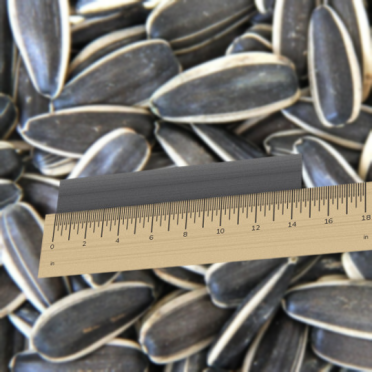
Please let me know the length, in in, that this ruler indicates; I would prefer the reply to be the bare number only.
14.5
